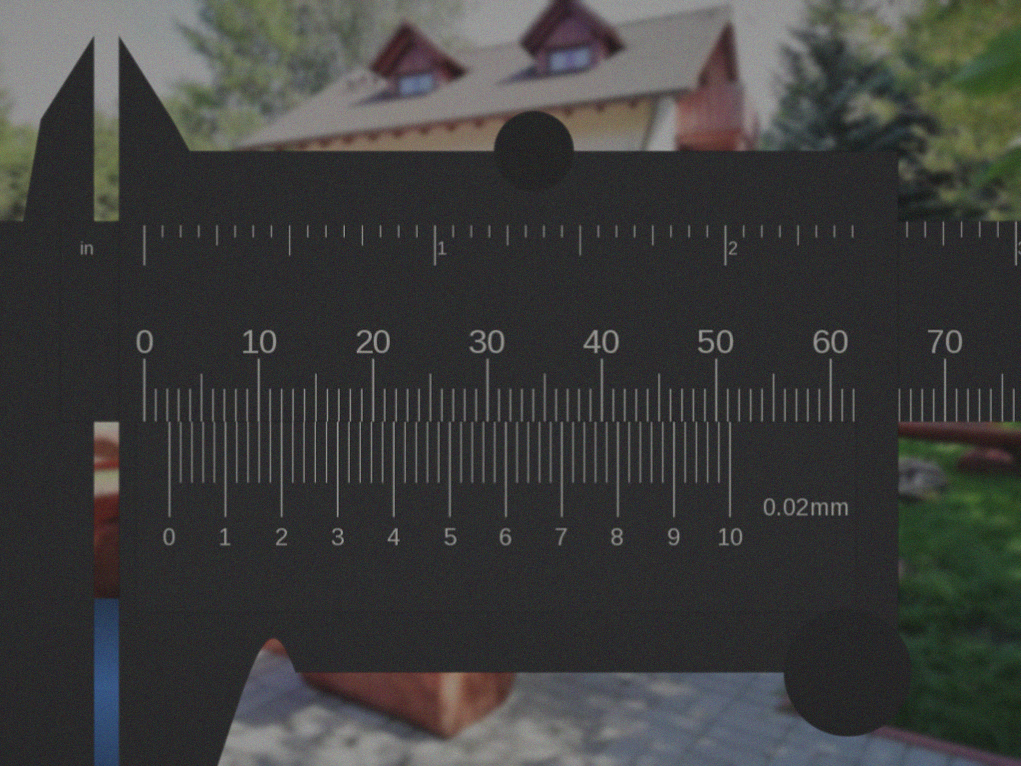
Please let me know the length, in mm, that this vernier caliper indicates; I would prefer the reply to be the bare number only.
2.2
